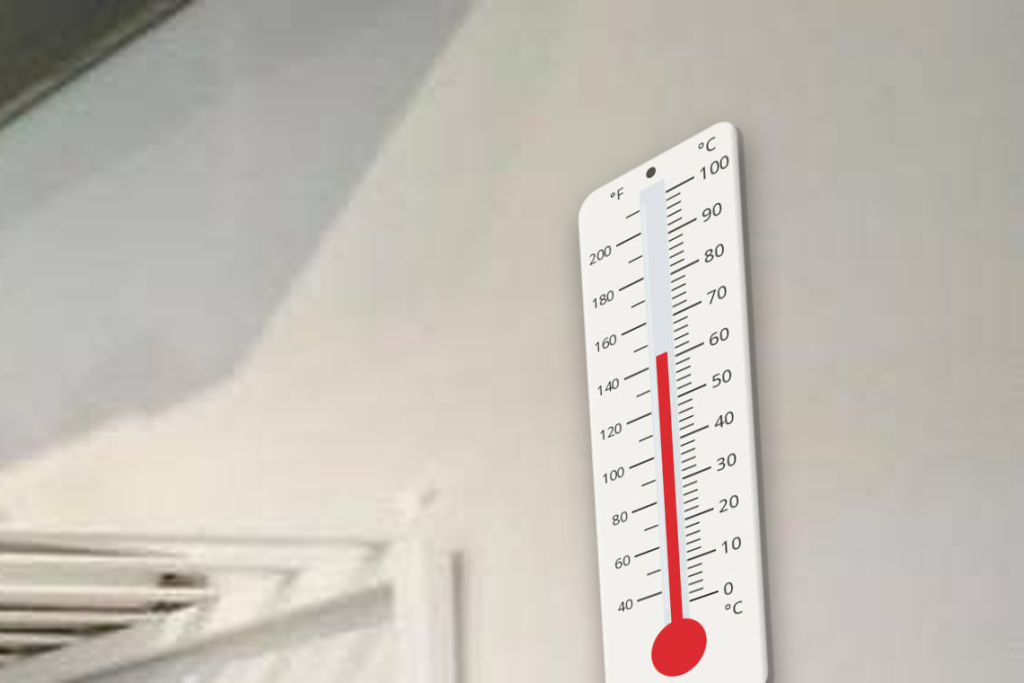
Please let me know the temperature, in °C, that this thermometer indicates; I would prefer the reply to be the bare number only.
62
